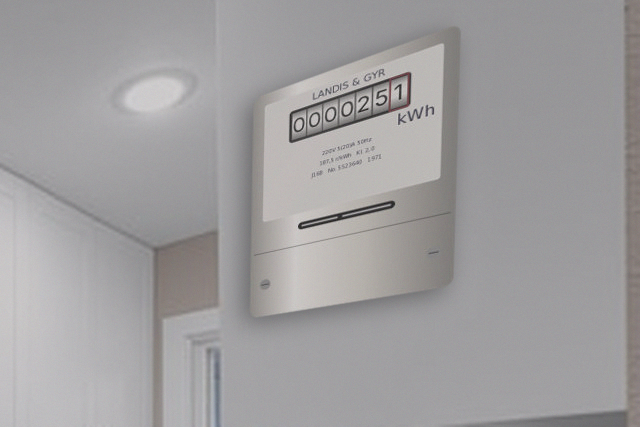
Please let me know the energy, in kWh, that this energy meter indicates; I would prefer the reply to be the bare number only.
25.1
